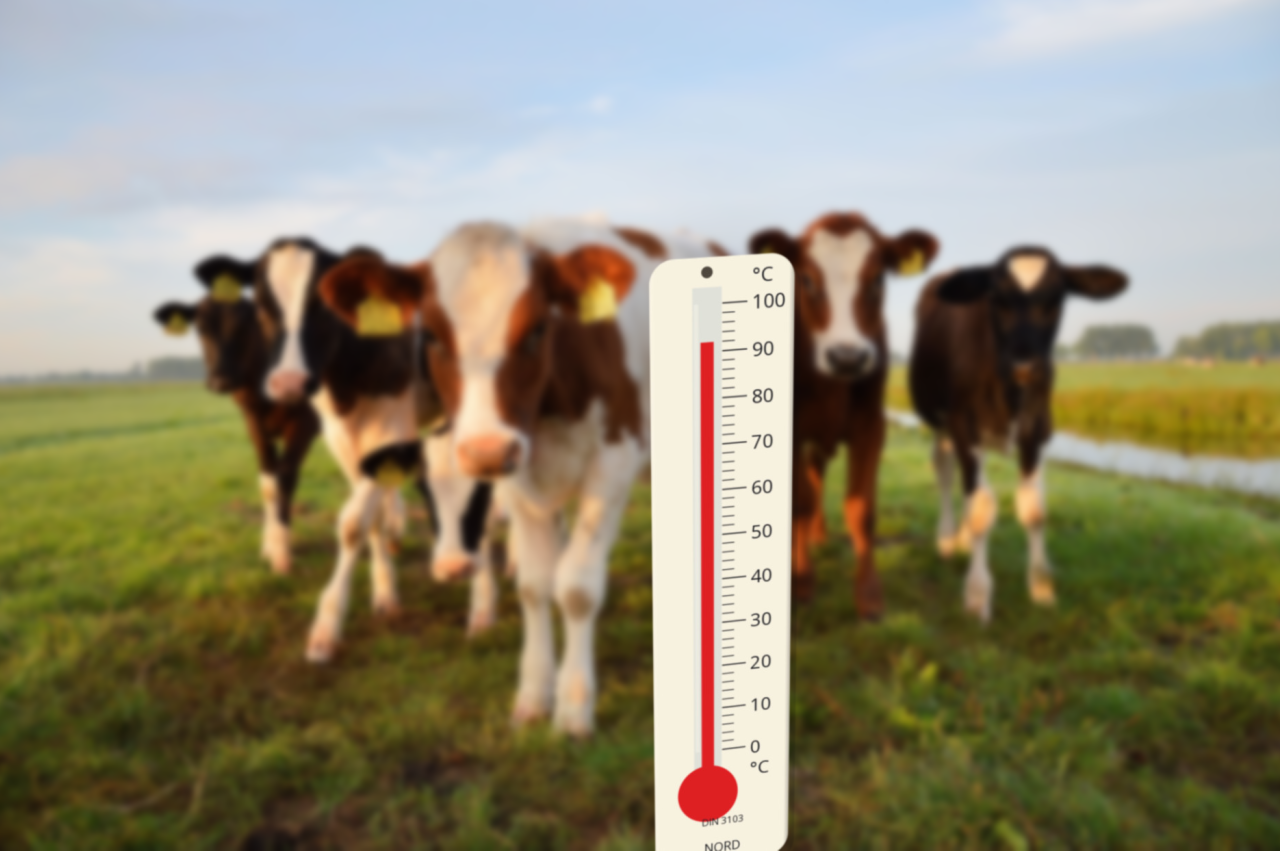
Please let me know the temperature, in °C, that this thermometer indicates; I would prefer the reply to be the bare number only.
92
